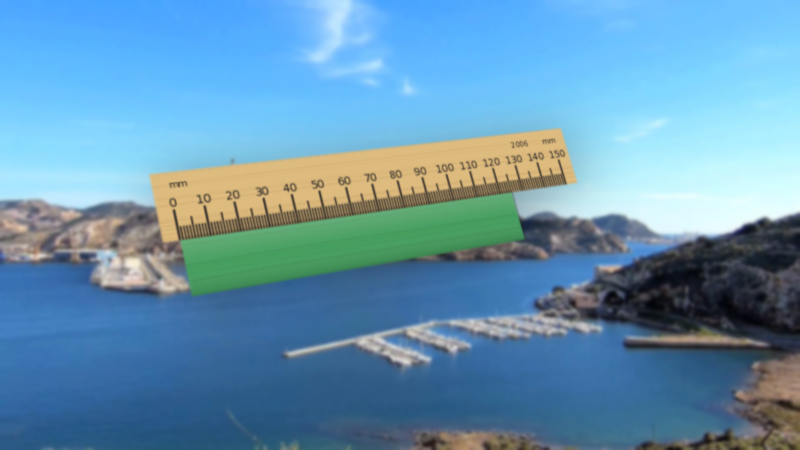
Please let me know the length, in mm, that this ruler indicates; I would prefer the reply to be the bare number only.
125
